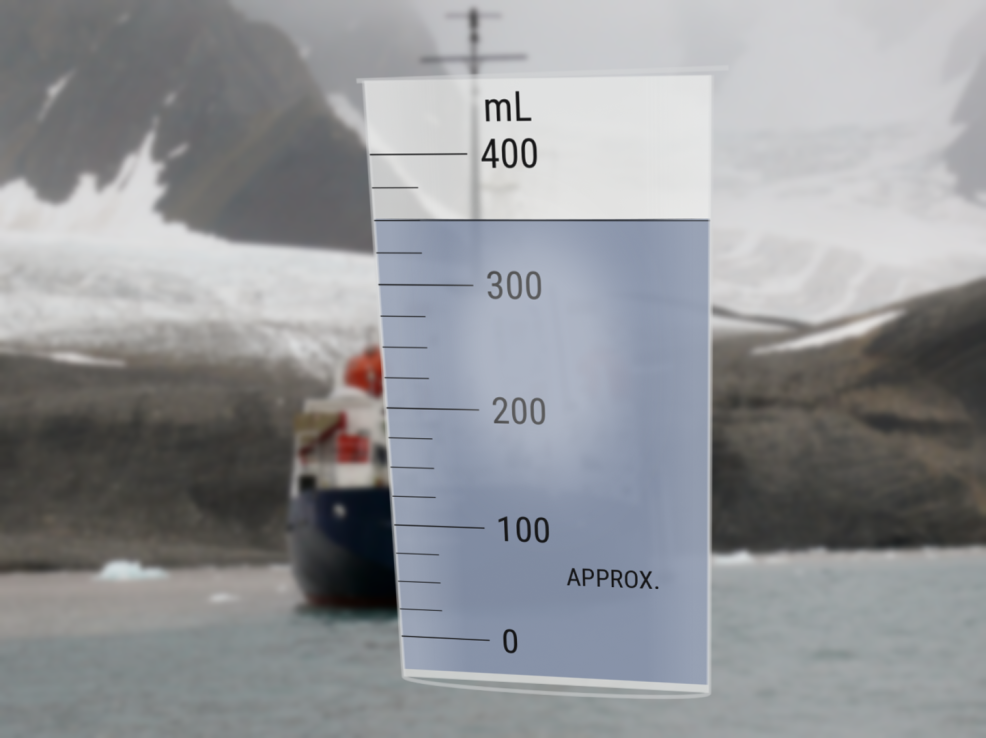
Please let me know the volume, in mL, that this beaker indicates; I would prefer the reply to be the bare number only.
350
